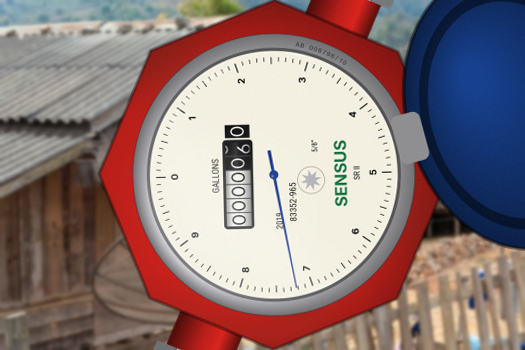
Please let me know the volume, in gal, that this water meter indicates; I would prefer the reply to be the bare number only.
57.2
